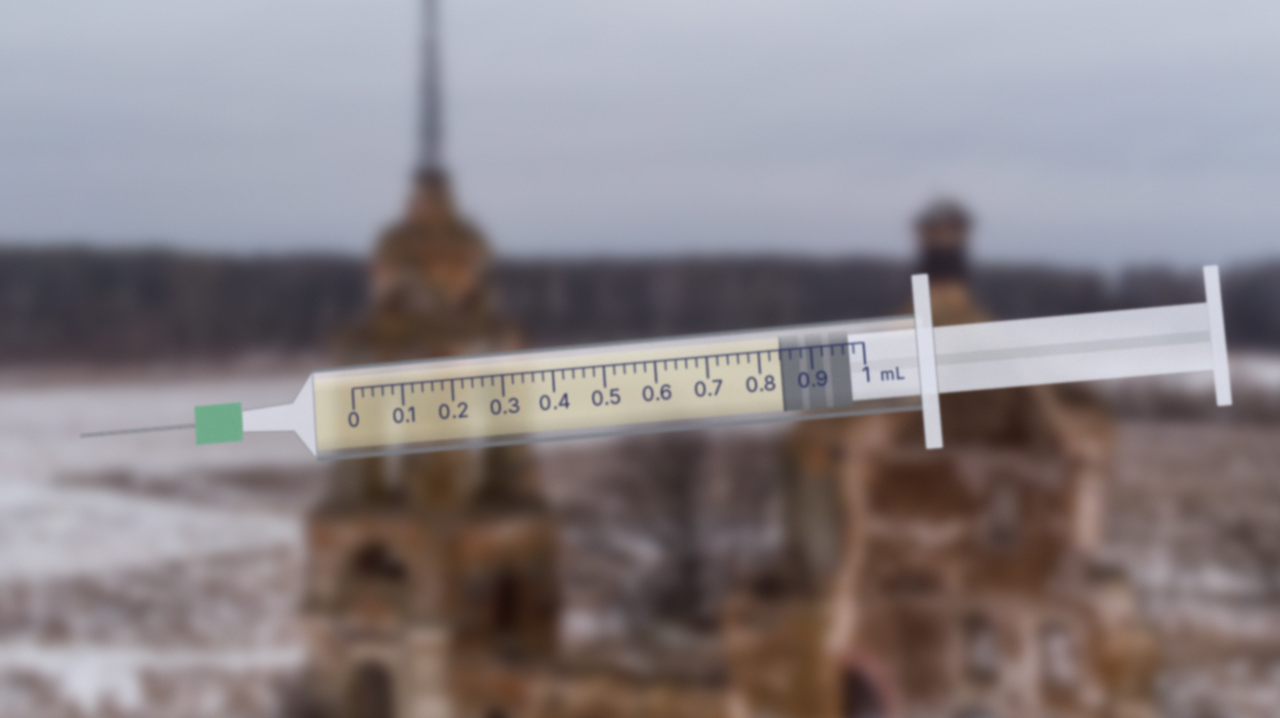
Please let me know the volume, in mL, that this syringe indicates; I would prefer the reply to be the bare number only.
0.84
